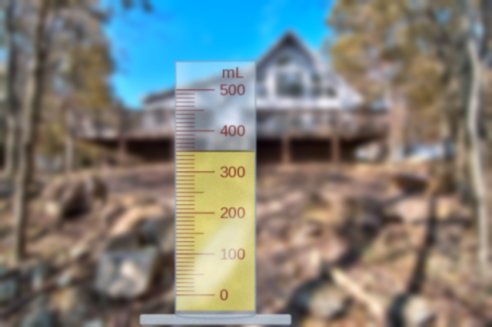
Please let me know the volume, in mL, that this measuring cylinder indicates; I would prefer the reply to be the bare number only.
350
